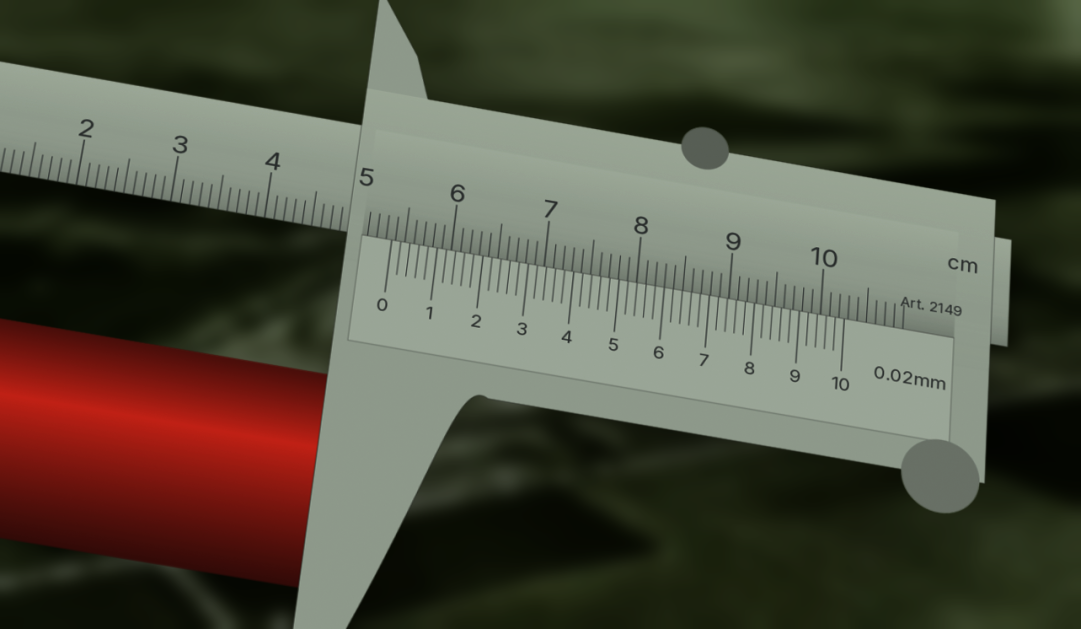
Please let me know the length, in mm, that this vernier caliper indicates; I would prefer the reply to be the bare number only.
53.6
